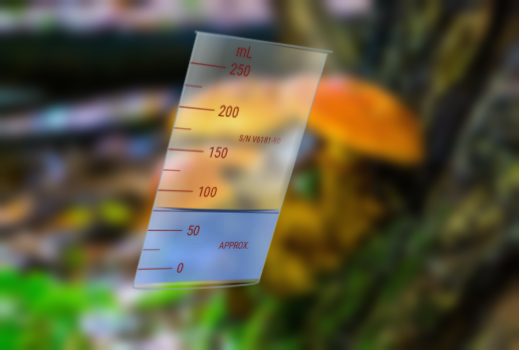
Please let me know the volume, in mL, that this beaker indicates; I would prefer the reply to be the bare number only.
75
